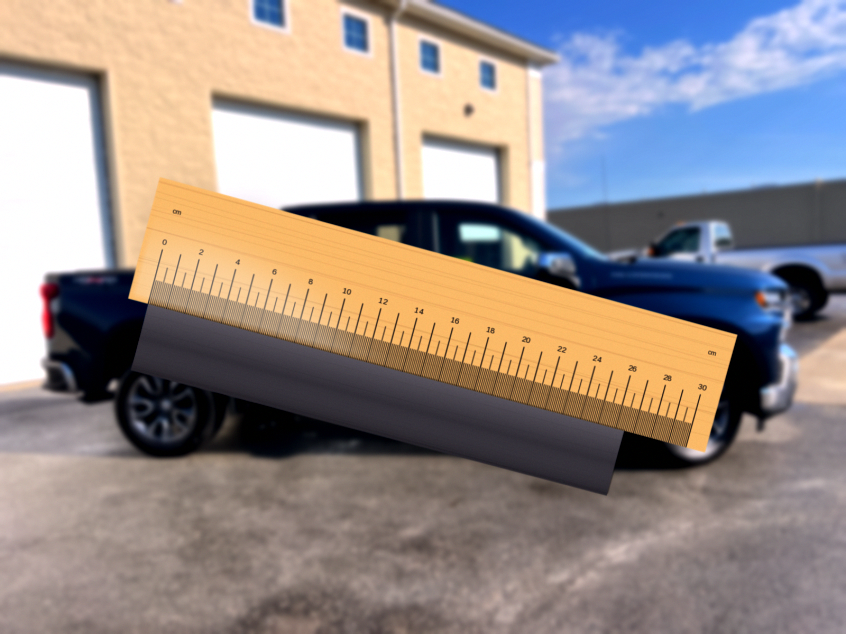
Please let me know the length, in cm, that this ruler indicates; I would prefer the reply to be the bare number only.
26.5
